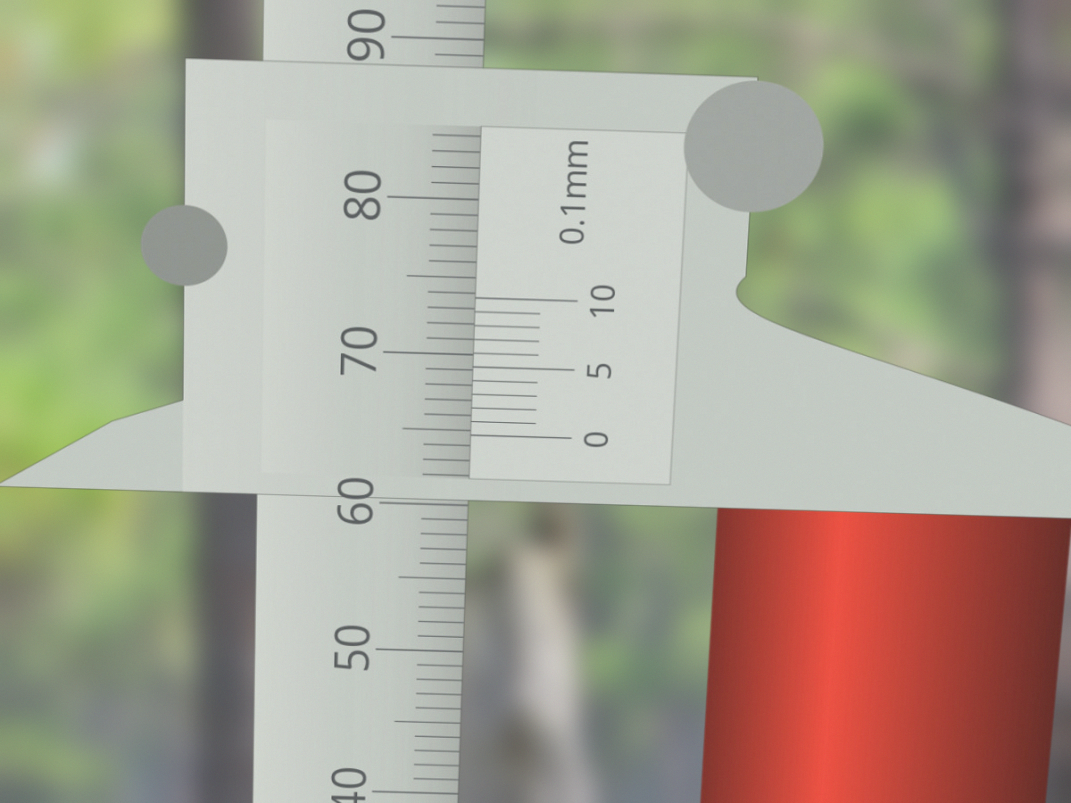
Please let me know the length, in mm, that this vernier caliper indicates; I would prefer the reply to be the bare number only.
64.7
